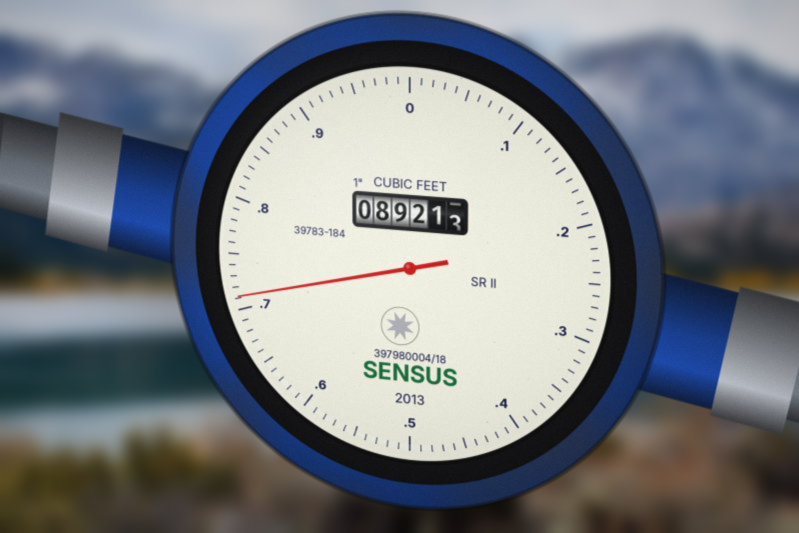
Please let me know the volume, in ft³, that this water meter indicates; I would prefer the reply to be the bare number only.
89212.71
